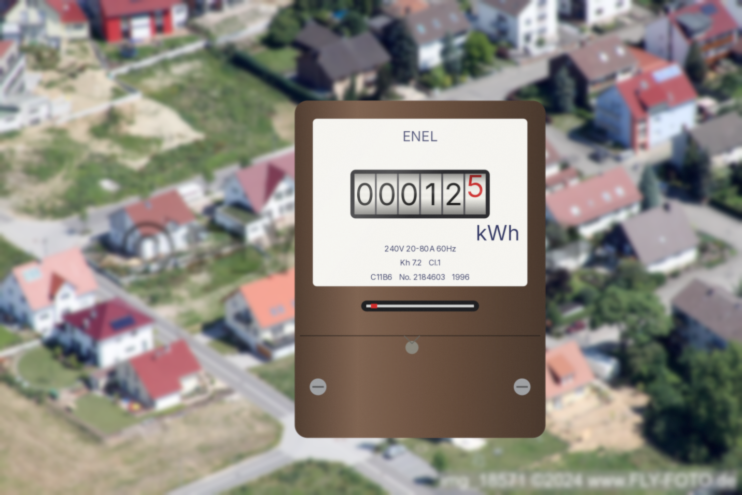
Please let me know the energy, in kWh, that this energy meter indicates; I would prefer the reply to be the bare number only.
12.5
